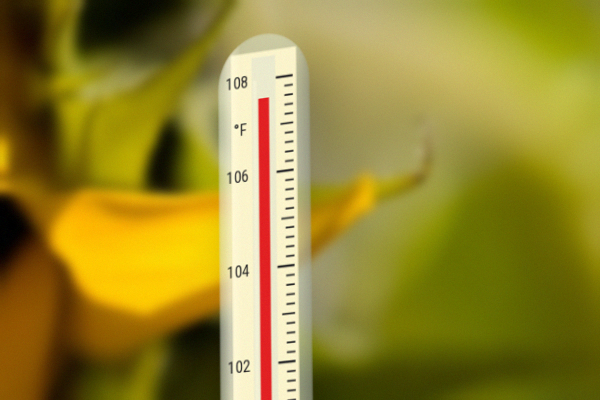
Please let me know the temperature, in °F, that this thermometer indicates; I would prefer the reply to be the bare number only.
107.6
